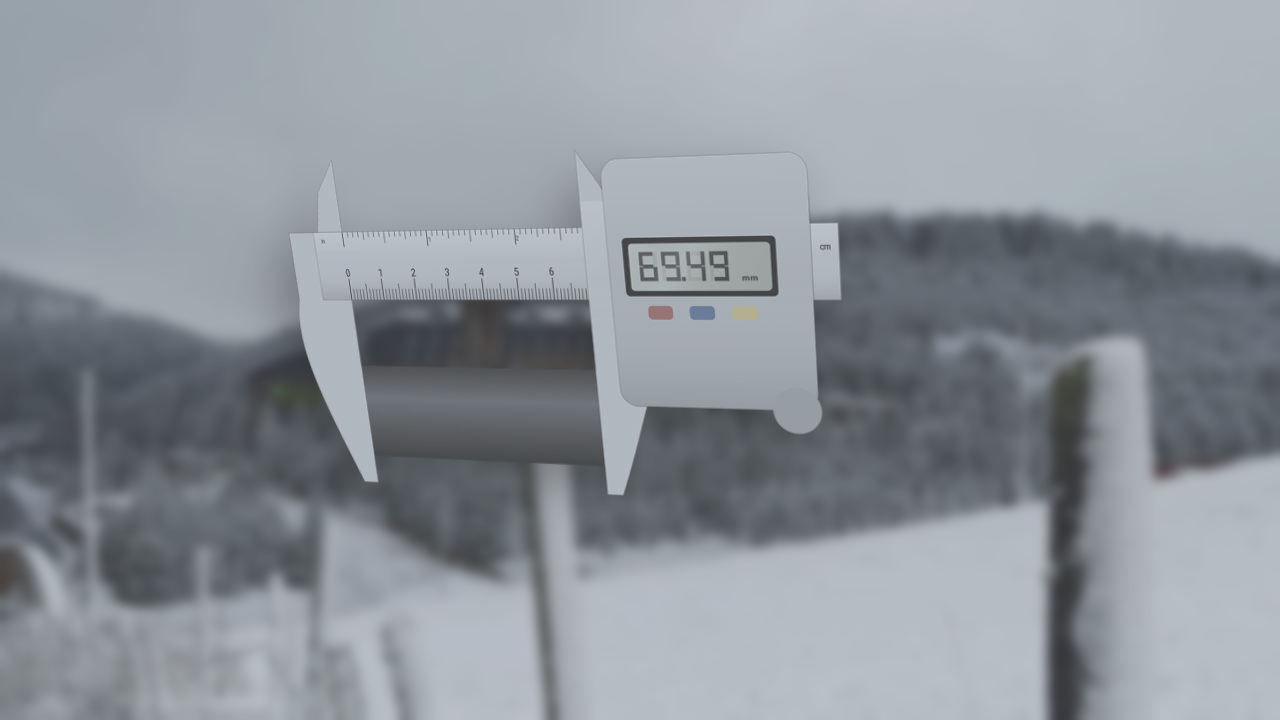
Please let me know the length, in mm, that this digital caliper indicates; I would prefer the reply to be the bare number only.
69.49
